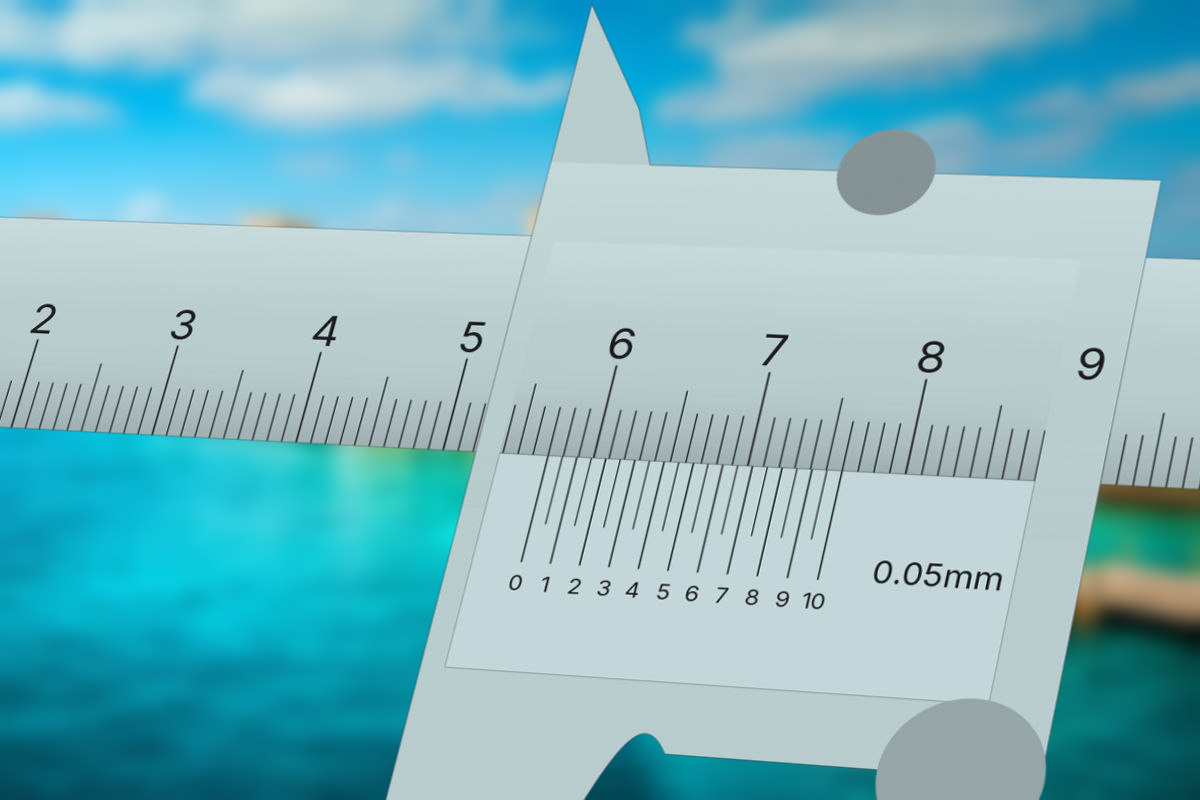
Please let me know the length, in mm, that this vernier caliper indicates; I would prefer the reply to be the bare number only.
57.0
